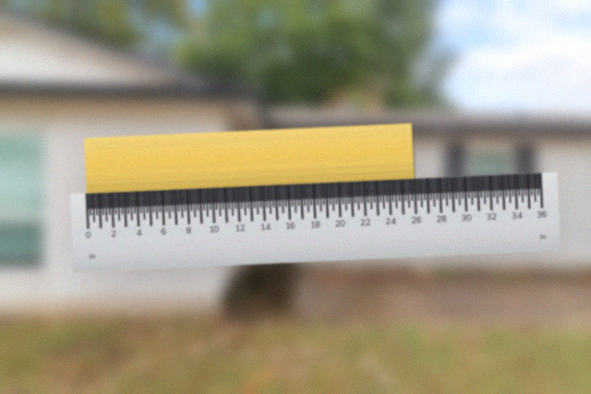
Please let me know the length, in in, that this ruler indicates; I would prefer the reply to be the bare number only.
26
